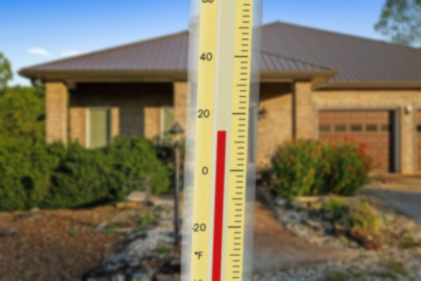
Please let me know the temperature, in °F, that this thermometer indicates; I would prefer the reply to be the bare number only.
14
